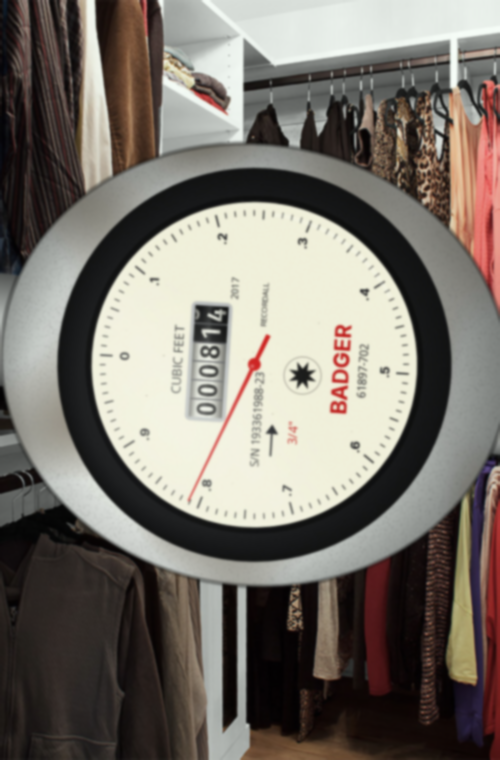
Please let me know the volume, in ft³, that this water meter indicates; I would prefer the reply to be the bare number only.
813.81
